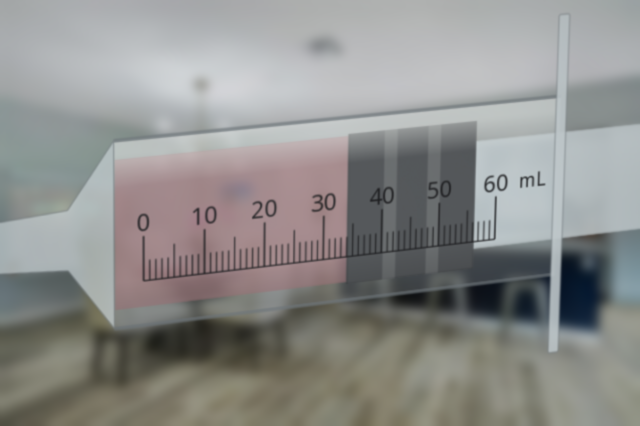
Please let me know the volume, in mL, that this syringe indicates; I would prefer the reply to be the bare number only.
34
